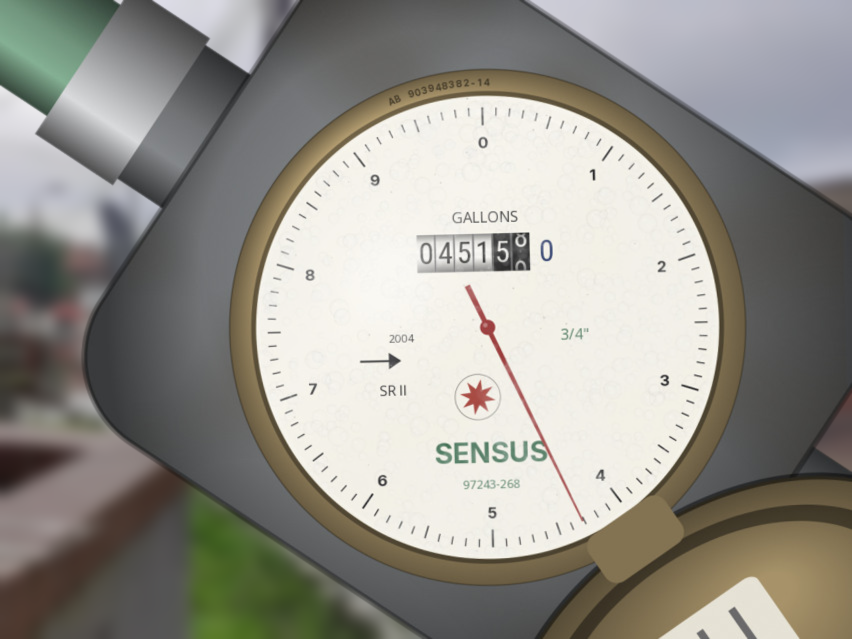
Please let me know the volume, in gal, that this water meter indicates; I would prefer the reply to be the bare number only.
451584.3
